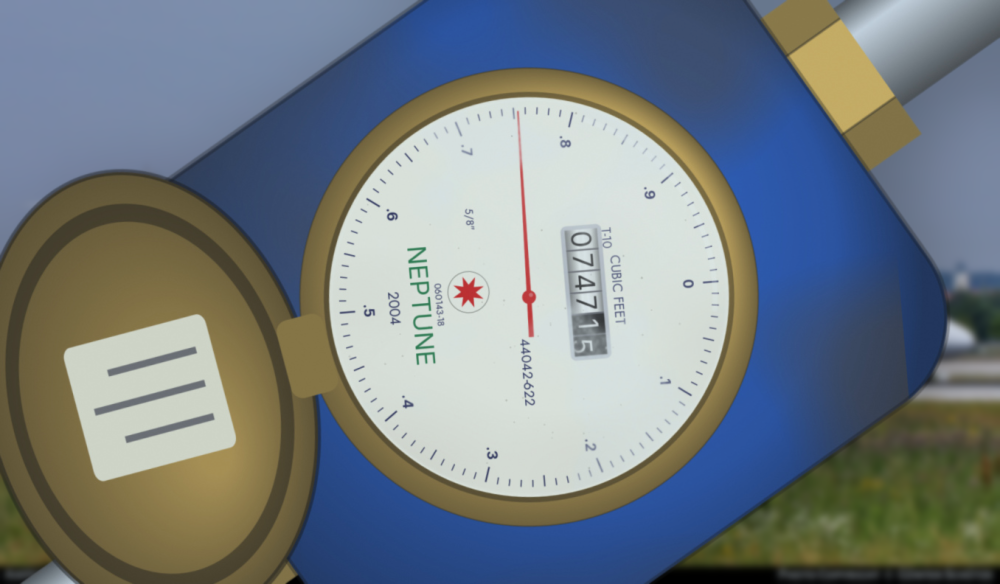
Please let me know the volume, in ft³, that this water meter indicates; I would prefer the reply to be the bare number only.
74714.75
